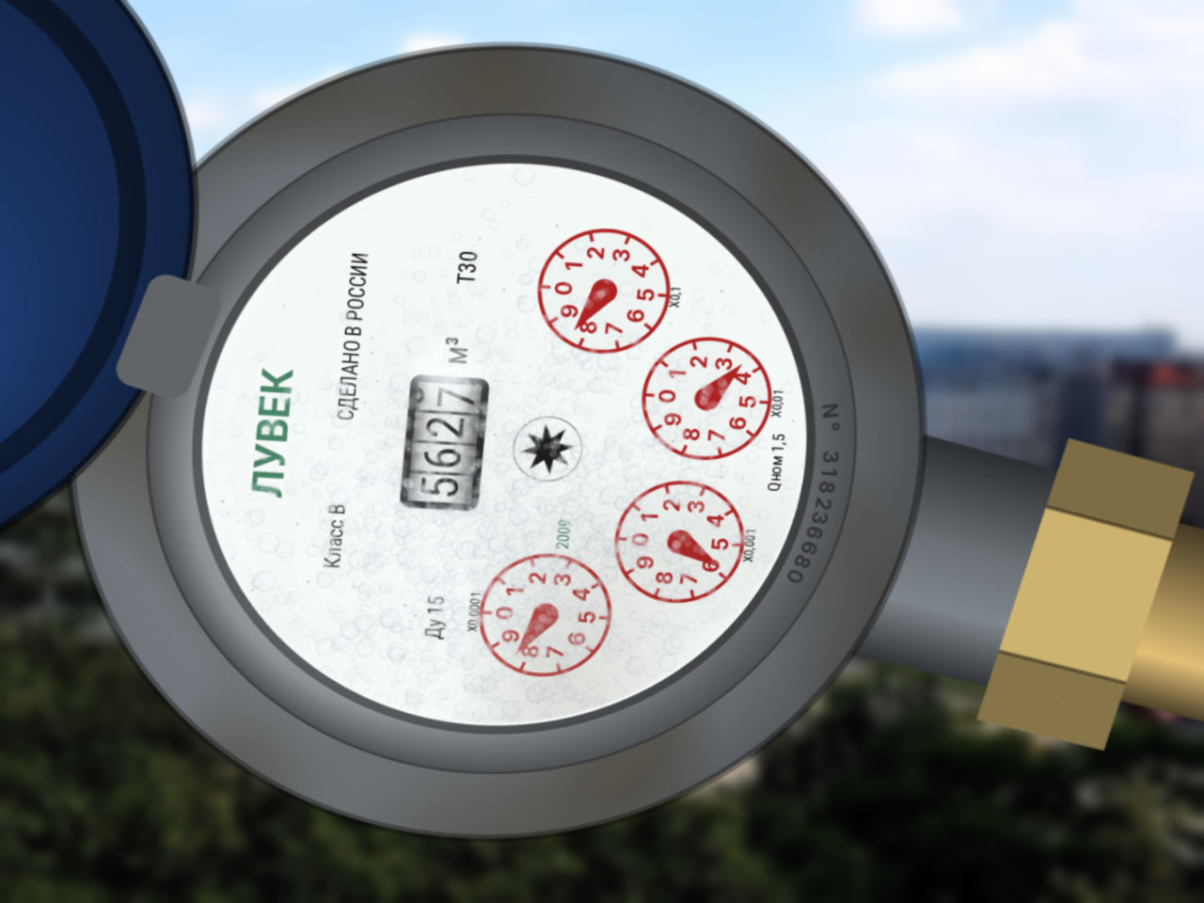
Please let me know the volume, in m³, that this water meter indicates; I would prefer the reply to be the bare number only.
5626.8358
